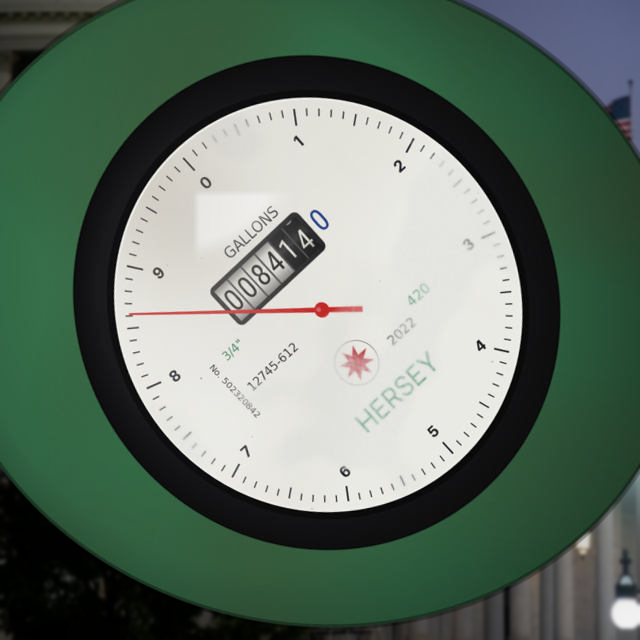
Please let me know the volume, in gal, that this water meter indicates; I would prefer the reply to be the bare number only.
84138.6
